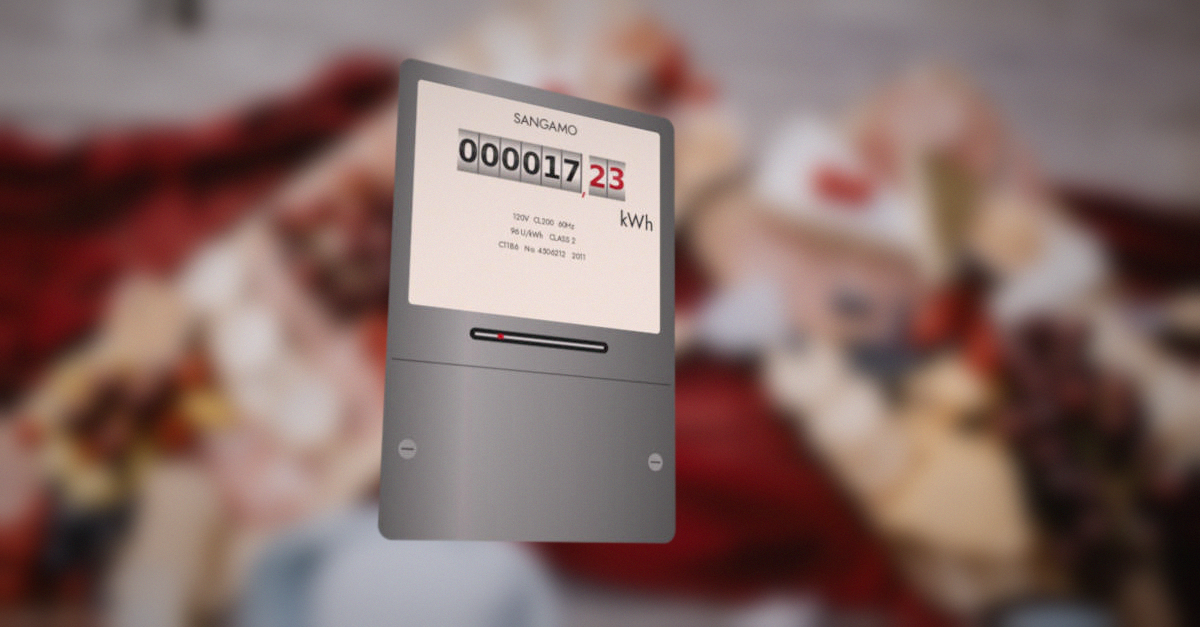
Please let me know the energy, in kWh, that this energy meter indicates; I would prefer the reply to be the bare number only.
17.23
